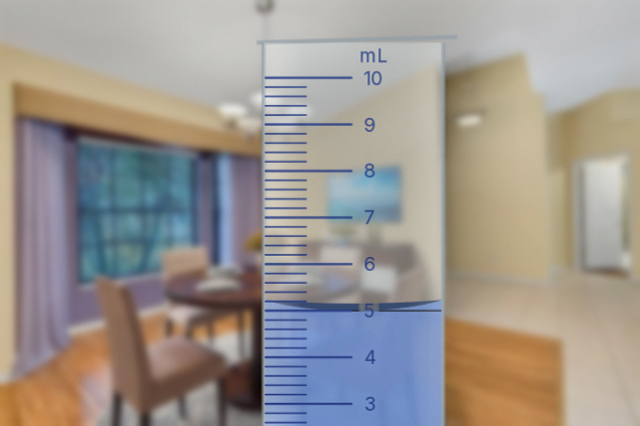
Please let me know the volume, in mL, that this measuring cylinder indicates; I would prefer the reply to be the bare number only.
5
